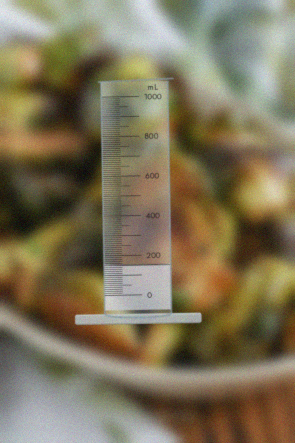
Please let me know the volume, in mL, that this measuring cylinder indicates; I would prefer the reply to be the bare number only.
150
